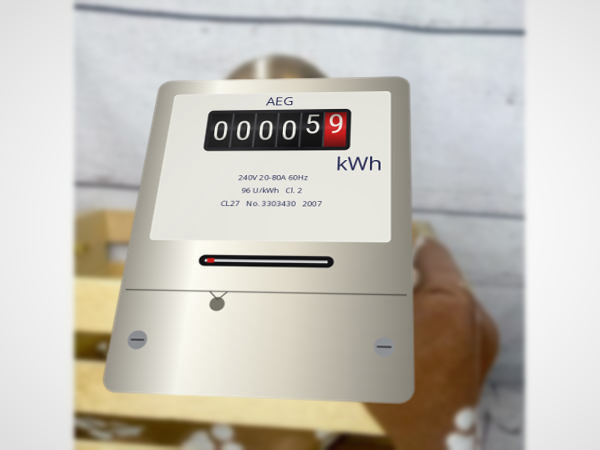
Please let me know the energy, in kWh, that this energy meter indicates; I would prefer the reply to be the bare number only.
5.9
